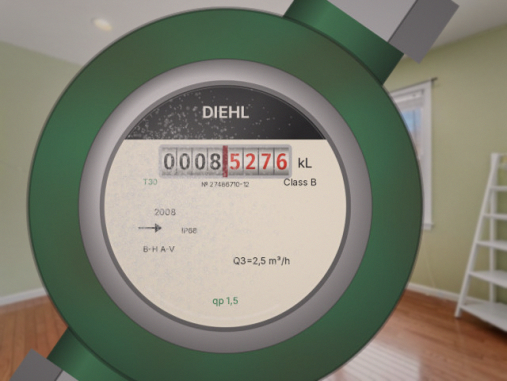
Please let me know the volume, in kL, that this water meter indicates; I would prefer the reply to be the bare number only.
8.5276
